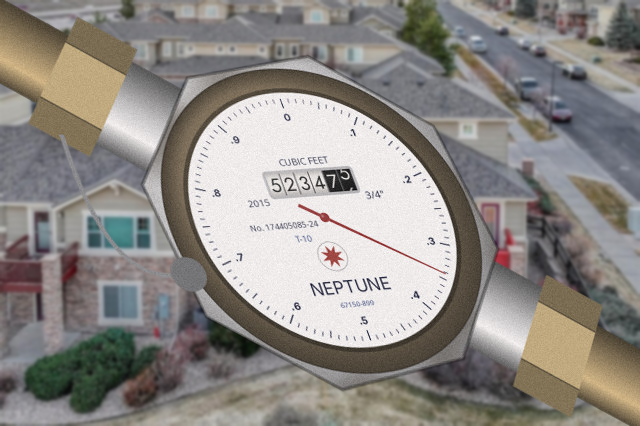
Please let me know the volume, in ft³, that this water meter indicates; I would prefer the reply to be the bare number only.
523475.34
